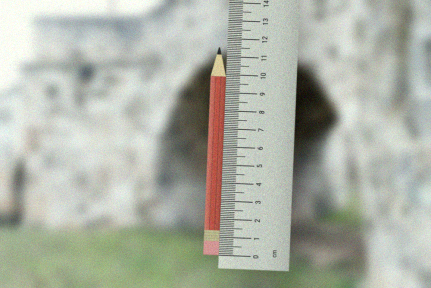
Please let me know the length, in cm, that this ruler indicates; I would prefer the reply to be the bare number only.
11.5
